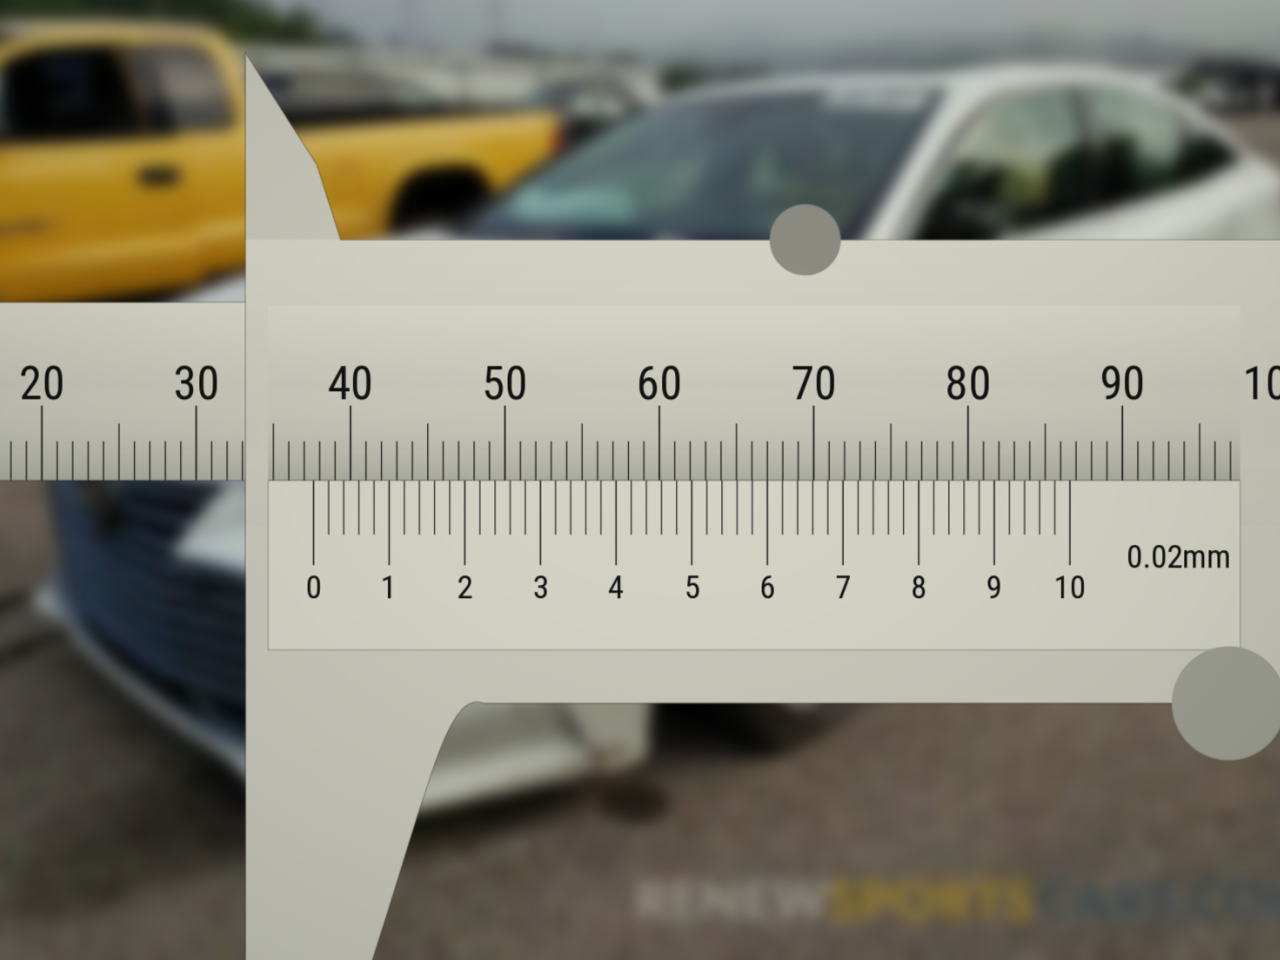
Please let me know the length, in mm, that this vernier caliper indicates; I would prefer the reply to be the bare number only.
37.6
